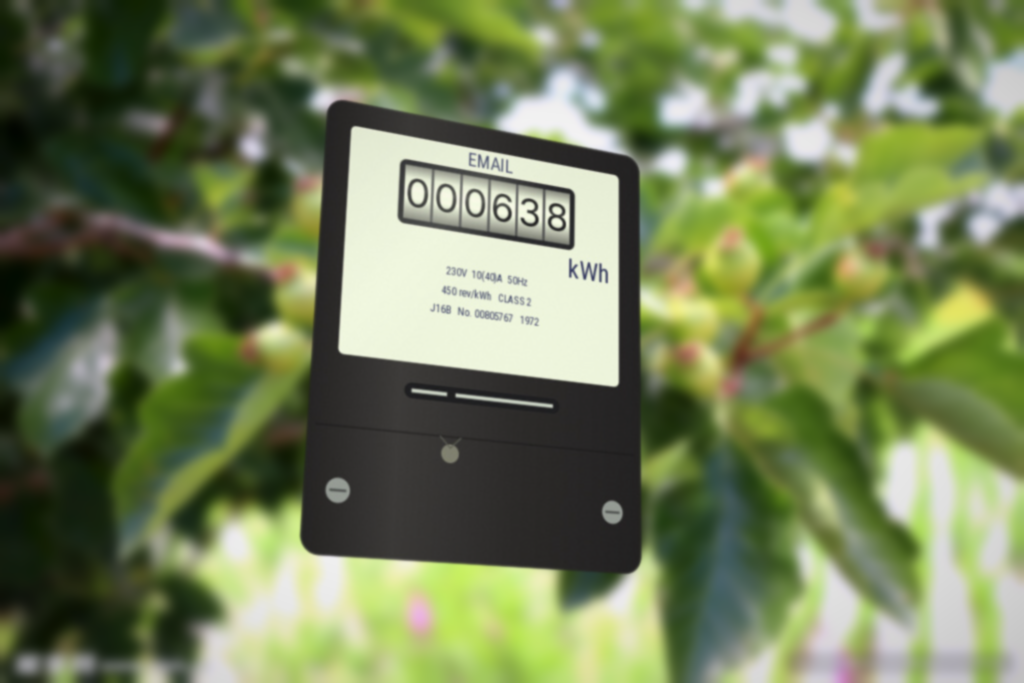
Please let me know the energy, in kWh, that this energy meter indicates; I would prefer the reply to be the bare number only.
638
